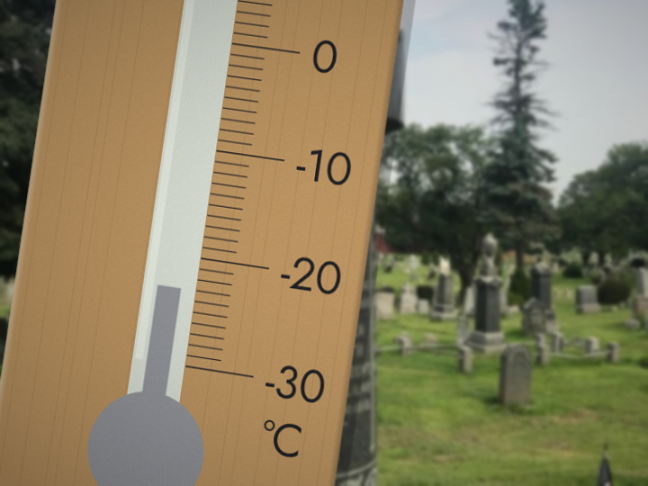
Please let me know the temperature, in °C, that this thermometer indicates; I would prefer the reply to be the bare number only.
-23
